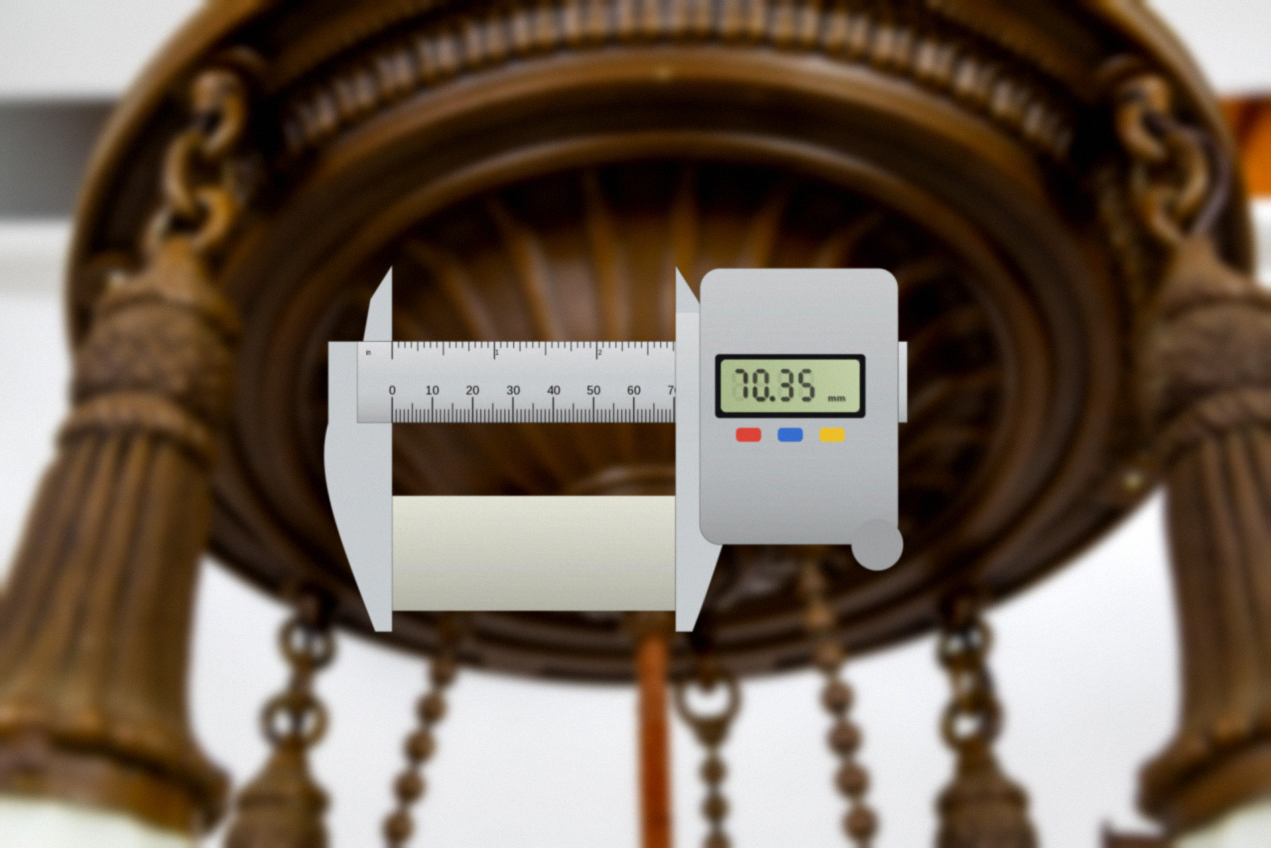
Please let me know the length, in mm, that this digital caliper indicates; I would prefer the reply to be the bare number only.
70.35
